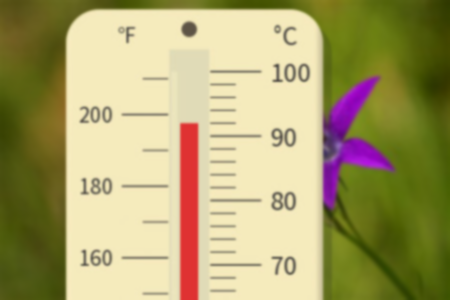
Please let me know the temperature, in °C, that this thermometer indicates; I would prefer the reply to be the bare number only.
92
